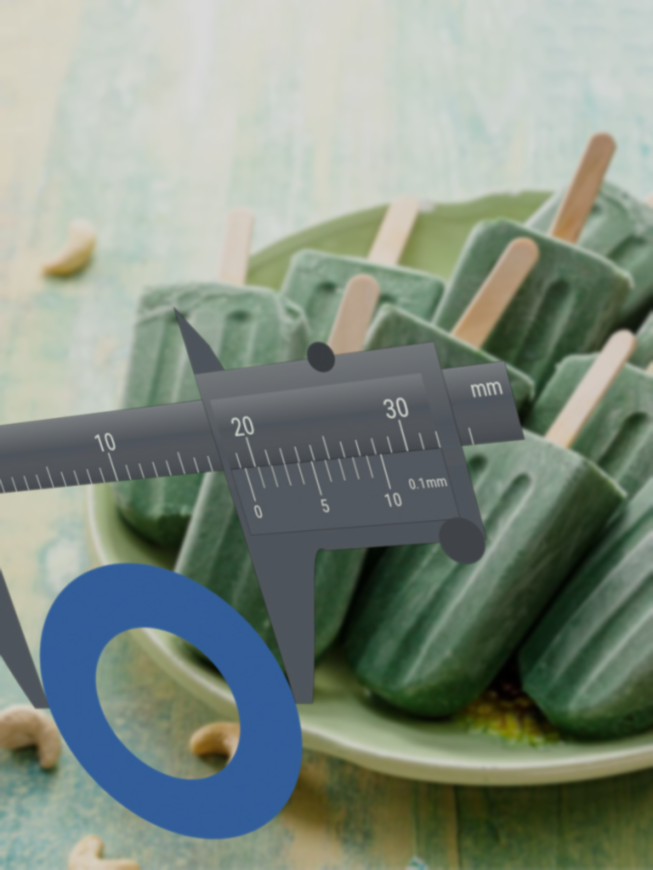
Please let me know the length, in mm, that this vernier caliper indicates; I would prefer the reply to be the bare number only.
19.3
